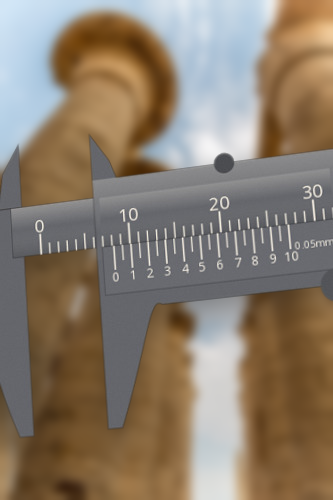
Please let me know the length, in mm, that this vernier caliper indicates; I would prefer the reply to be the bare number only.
8.2
